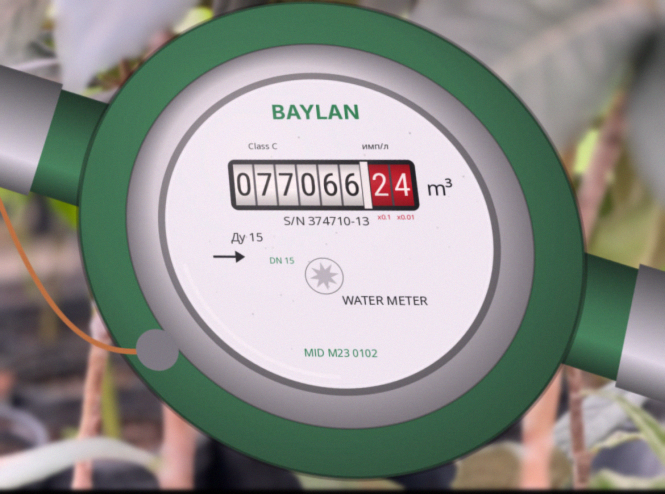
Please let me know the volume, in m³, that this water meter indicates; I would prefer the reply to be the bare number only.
77066.24
